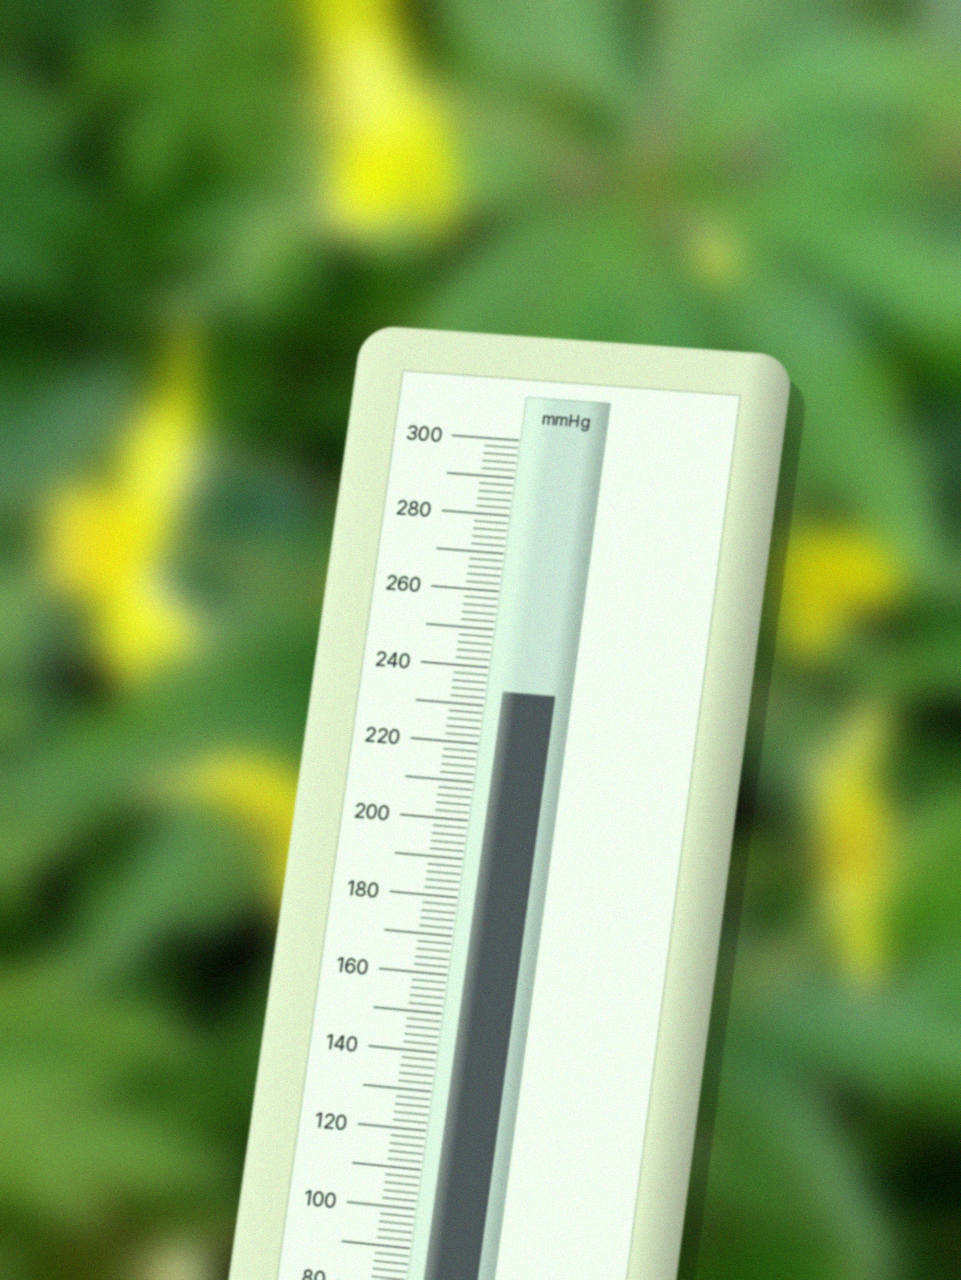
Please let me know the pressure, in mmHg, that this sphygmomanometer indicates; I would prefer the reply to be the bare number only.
234
